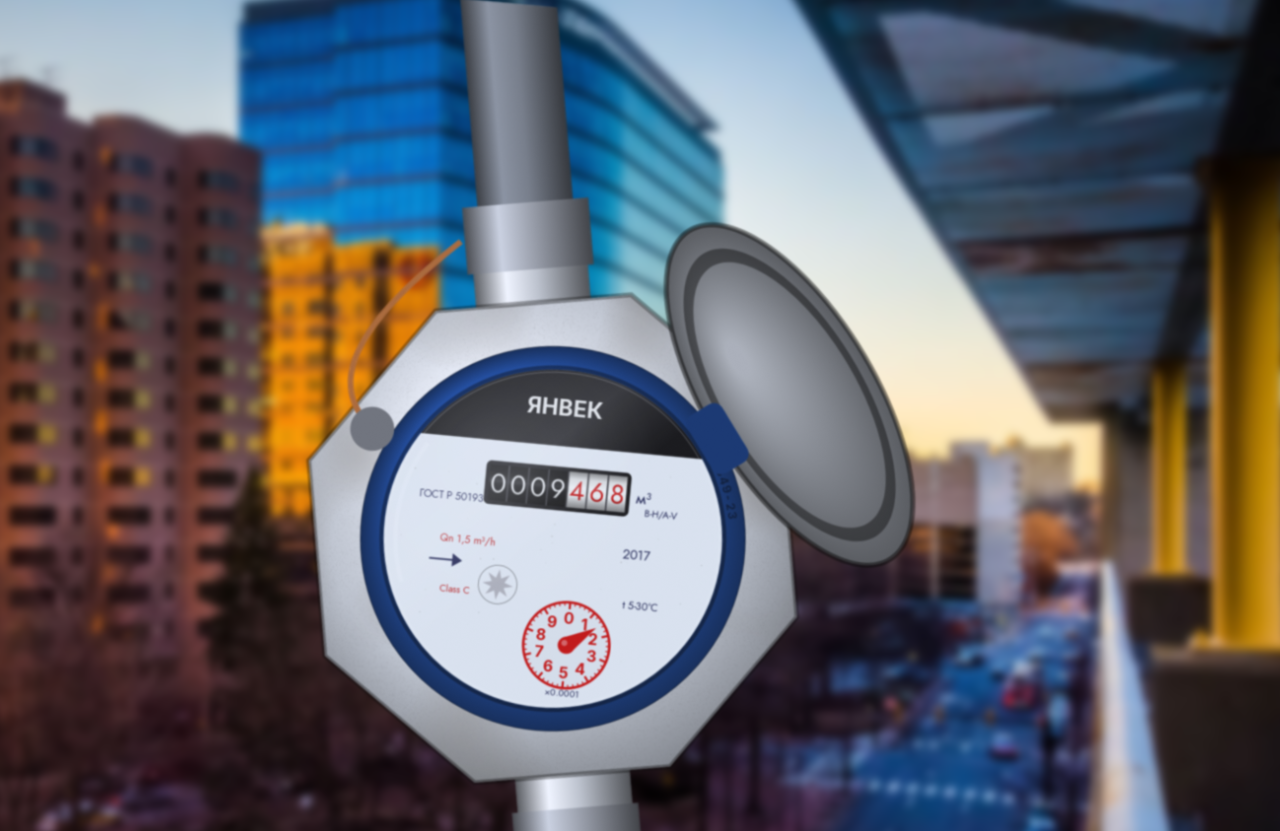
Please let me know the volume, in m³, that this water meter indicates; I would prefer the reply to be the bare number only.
9.4681
